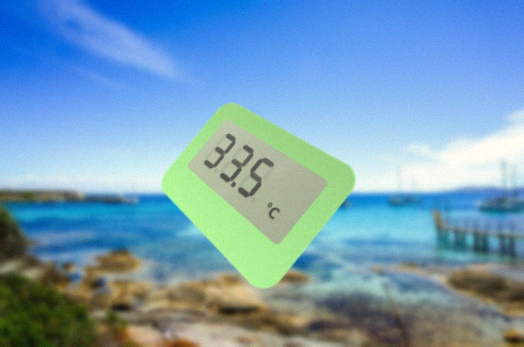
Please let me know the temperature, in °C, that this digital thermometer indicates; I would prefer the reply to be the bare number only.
33.5
